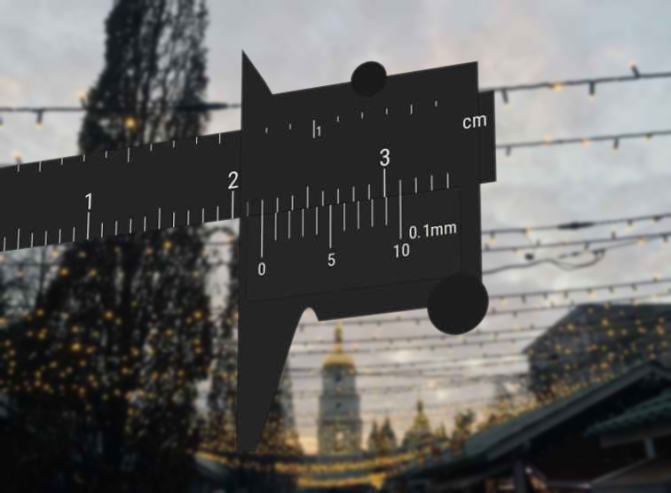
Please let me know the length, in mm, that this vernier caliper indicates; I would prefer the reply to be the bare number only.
22.0
